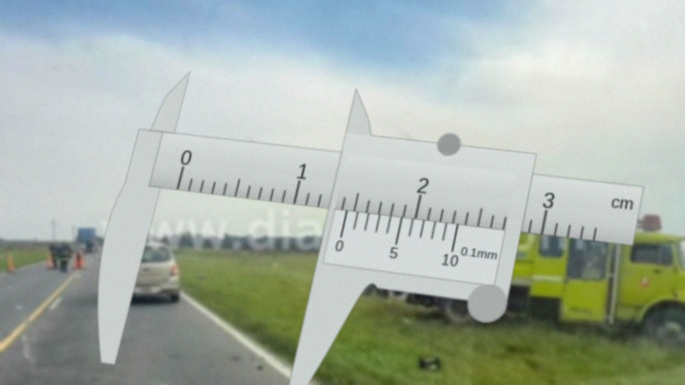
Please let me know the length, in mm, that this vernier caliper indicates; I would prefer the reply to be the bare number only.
14.4
